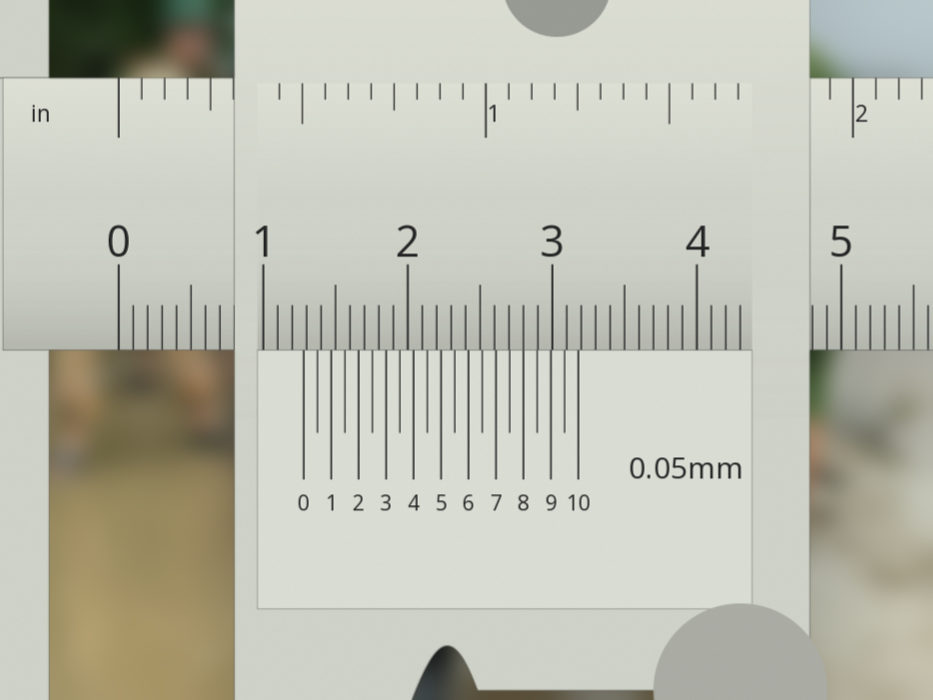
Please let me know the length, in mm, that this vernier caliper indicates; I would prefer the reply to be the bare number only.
12.8
